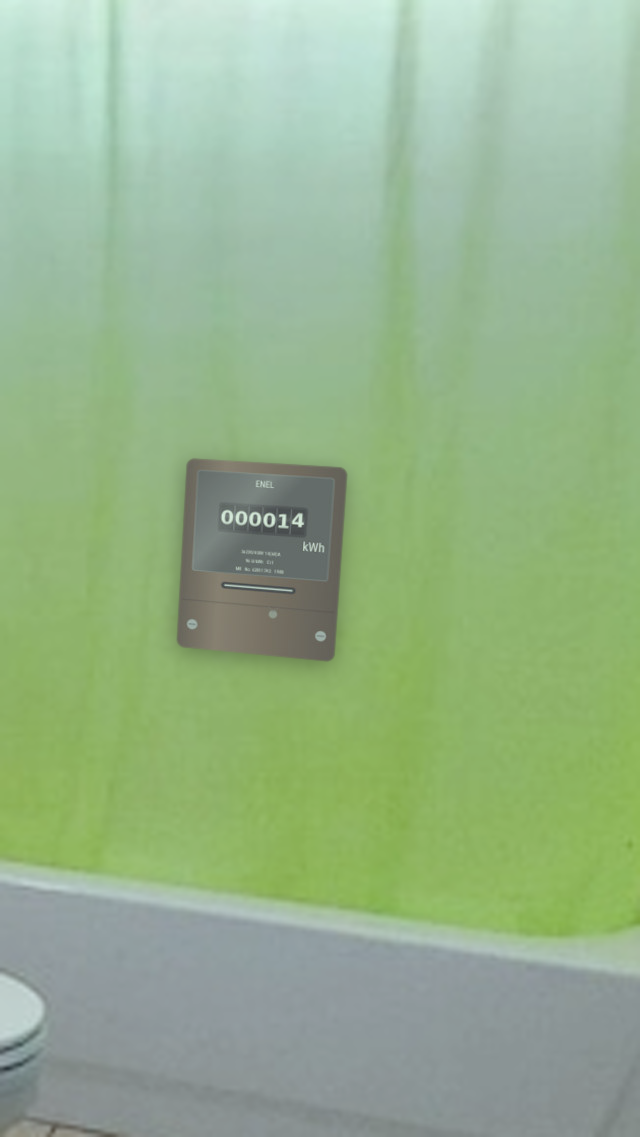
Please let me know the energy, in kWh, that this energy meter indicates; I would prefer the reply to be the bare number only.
14
